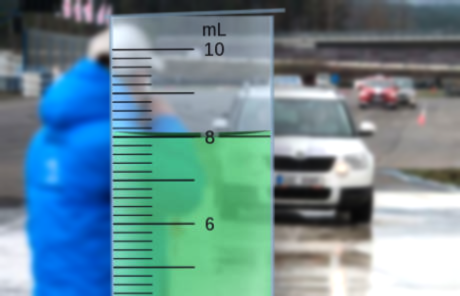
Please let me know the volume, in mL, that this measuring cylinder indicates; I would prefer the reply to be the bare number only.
8
